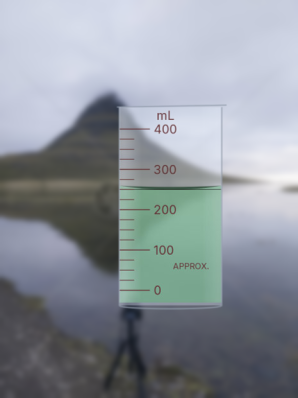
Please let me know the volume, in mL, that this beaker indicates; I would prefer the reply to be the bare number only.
250
